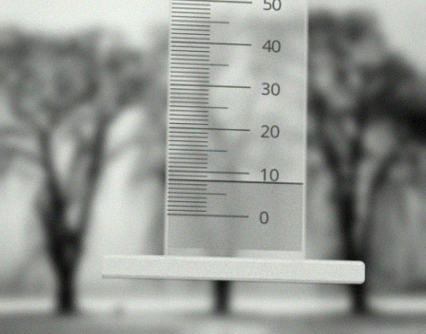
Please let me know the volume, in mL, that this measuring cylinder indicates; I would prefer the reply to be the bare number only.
8
